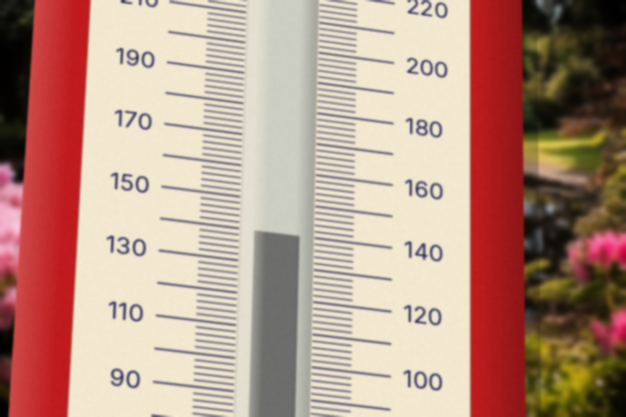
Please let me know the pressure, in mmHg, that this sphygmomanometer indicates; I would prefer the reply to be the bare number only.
140
